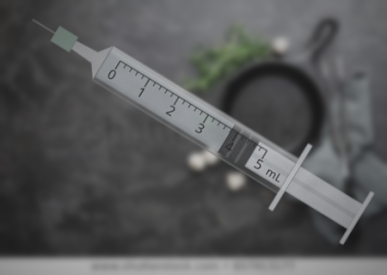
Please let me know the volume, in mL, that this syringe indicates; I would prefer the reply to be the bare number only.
3.8
